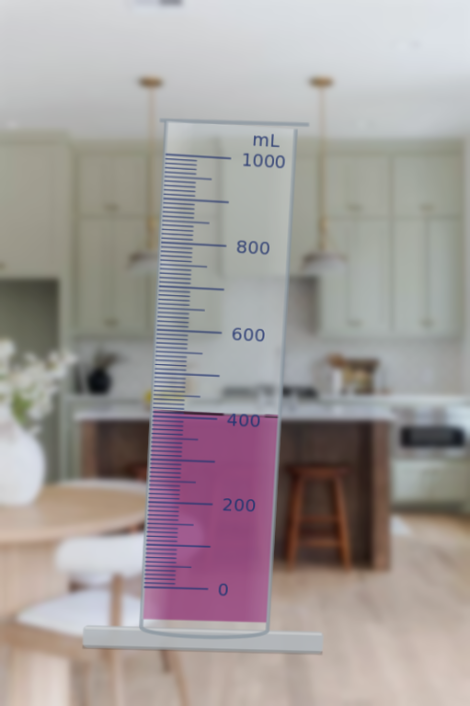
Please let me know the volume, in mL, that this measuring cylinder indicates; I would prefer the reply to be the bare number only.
410
